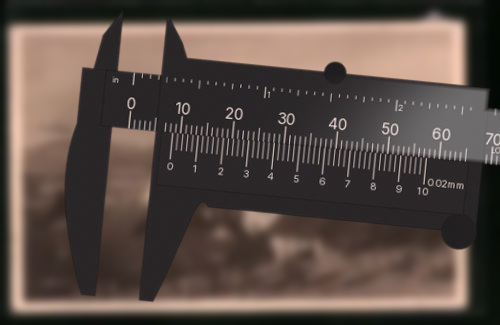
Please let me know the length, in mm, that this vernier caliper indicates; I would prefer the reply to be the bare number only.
8.5
